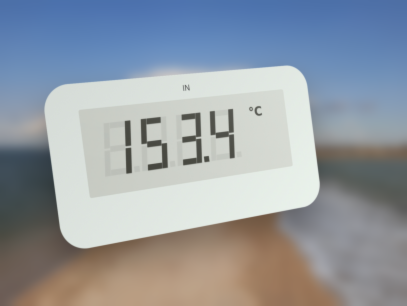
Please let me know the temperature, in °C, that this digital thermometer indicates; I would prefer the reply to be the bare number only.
153.4
